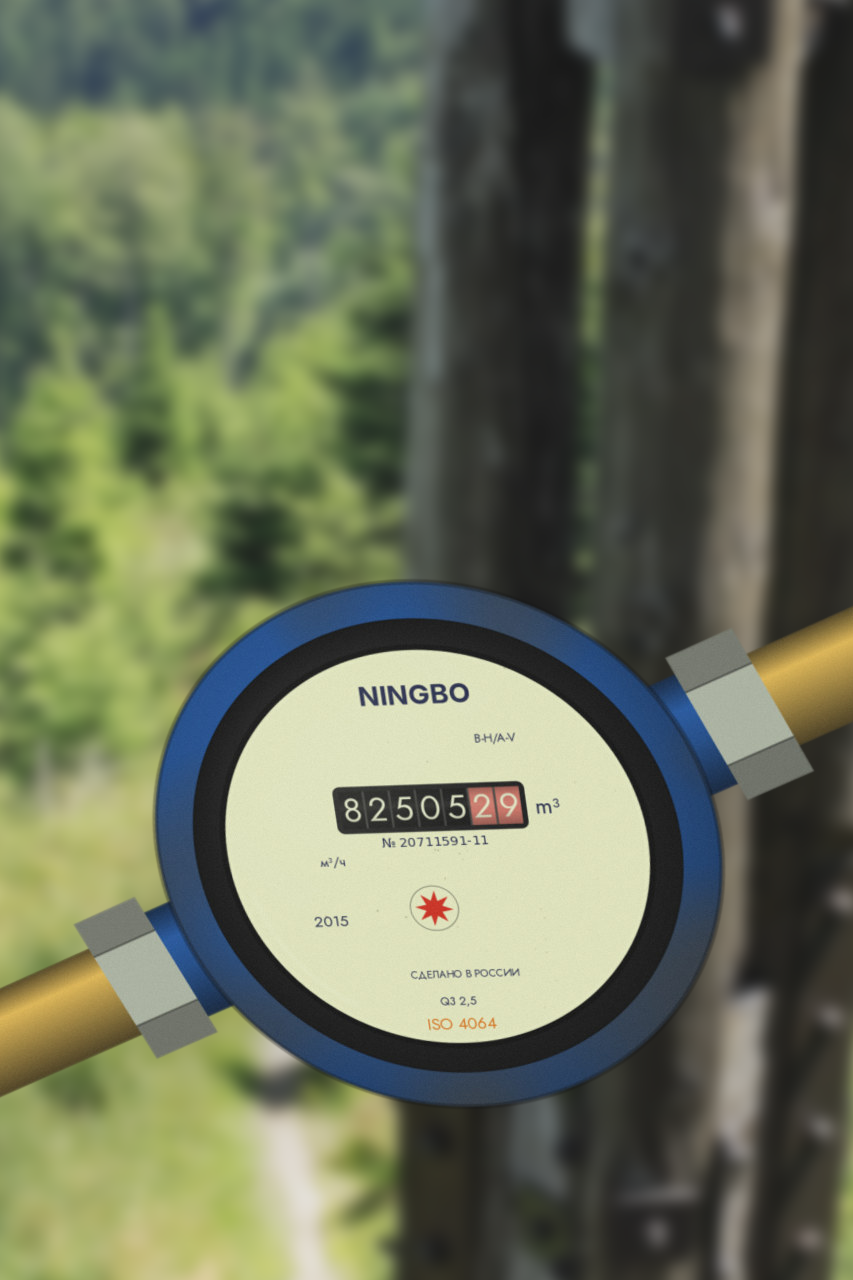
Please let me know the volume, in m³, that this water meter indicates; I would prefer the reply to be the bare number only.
82505.29
